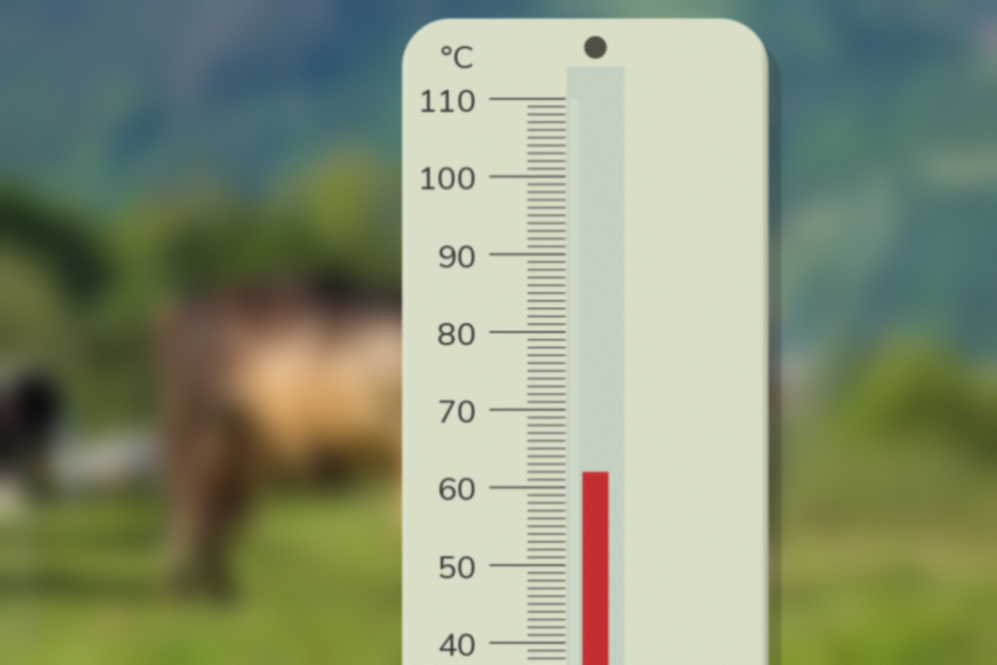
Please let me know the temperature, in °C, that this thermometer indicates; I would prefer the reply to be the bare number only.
62
